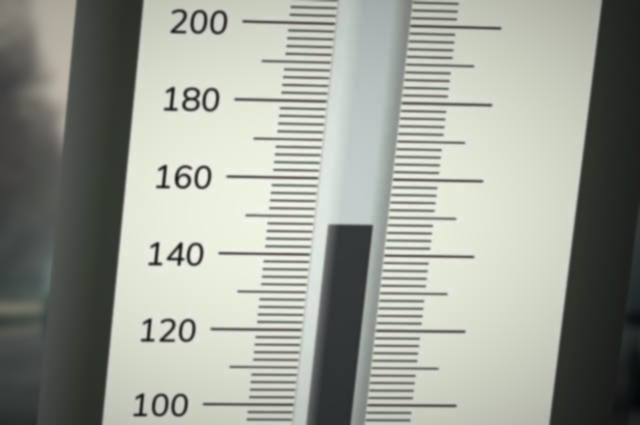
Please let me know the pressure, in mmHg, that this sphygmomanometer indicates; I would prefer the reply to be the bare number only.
148
